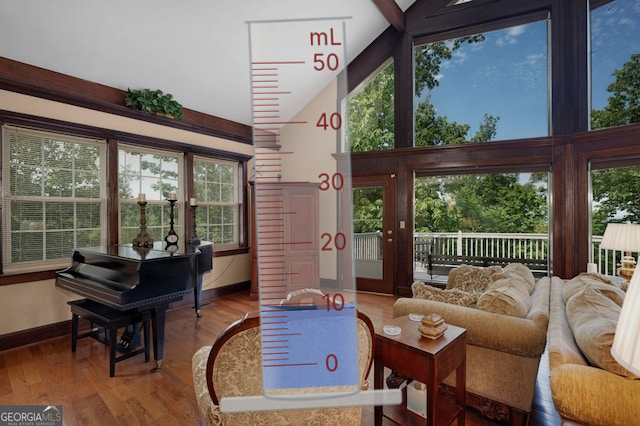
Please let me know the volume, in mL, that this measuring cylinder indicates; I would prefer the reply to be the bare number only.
9
